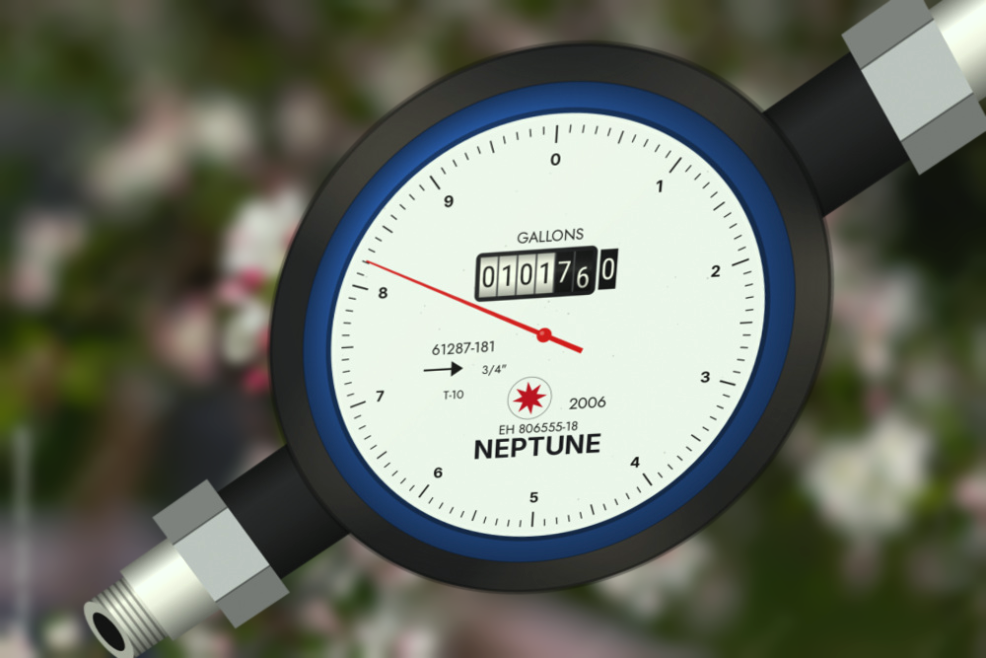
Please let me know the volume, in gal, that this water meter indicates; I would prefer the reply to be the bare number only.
101758.2
